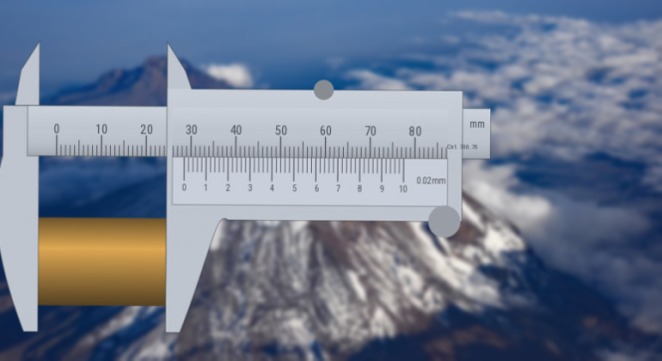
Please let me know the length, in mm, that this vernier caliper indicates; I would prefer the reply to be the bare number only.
28.5
